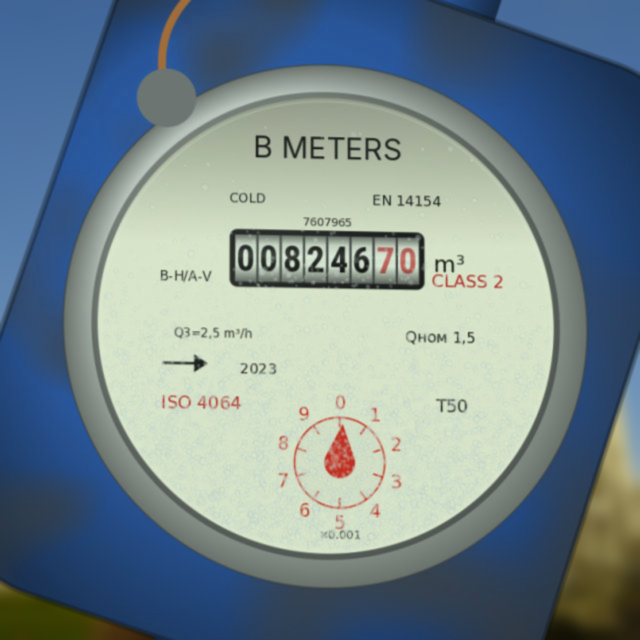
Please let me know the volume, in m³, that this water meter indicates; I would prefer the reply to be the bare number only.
8246.700
